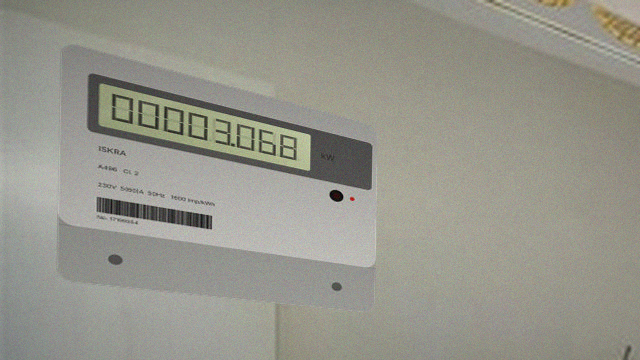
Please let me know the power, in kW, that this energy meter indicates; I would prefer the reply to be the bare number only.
3.068
